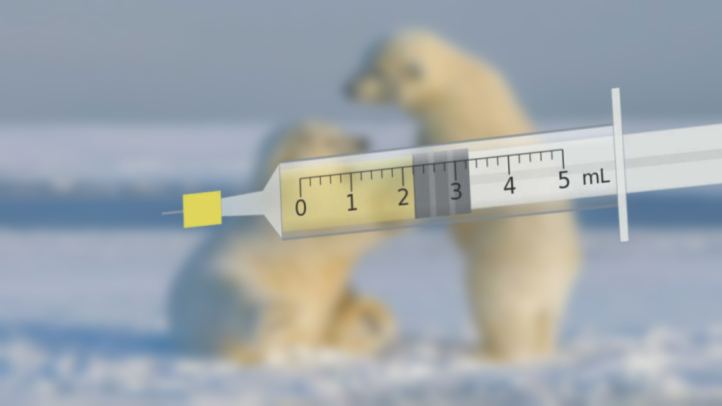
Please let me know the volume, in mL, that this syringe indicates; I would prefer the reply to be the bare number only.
2.2
